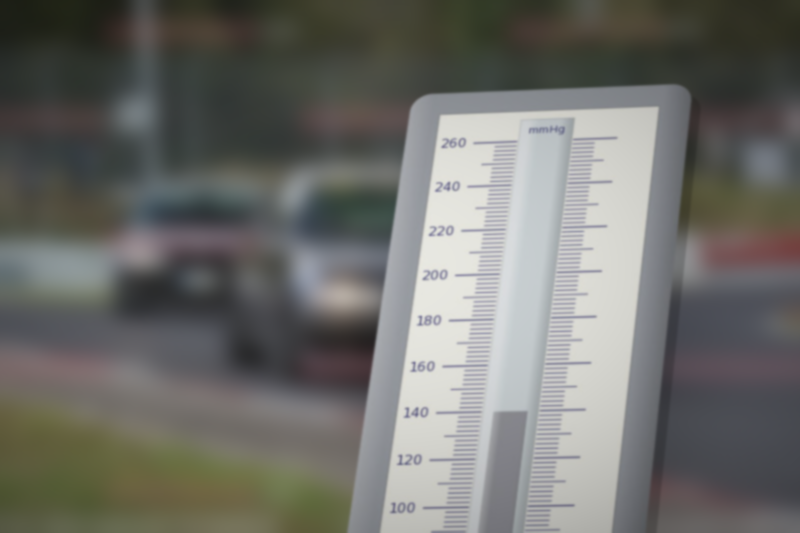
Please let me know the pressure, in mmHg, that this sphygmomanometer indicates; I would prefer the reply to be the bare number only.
140
